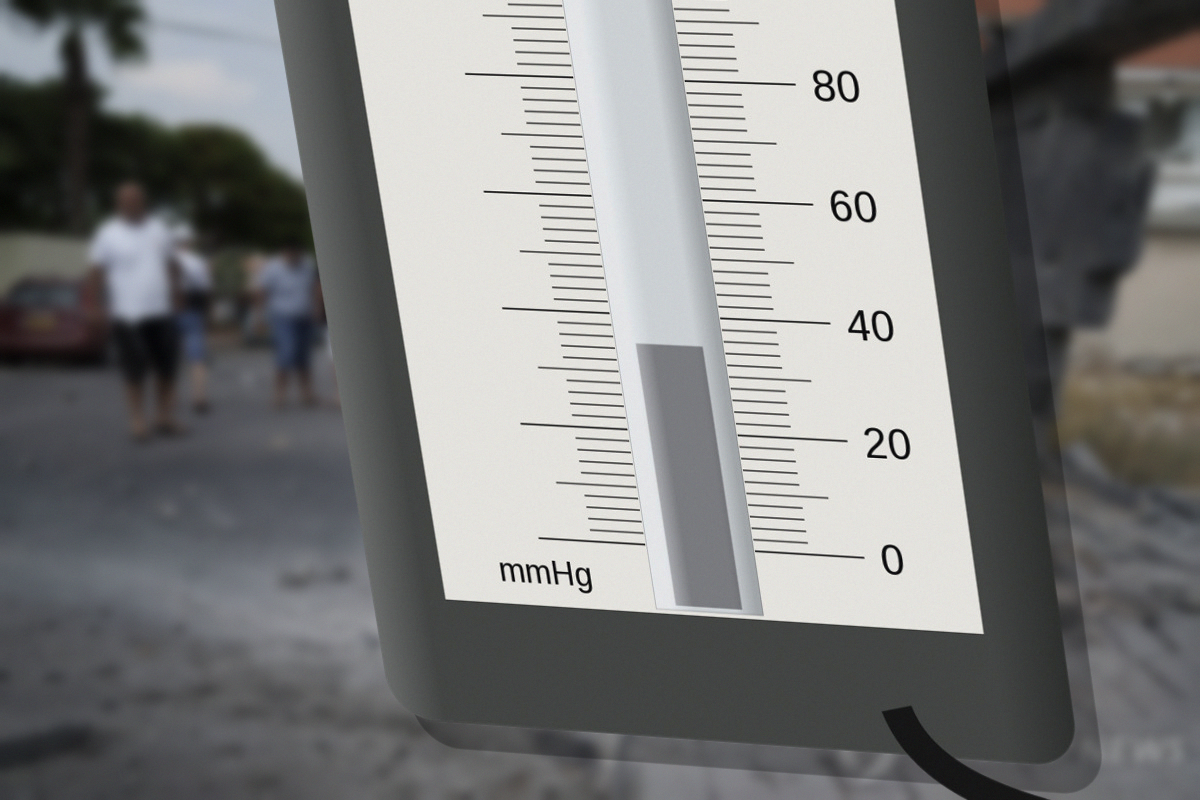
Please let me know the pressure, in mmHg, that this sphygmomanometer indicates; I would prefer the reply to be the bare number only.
35
